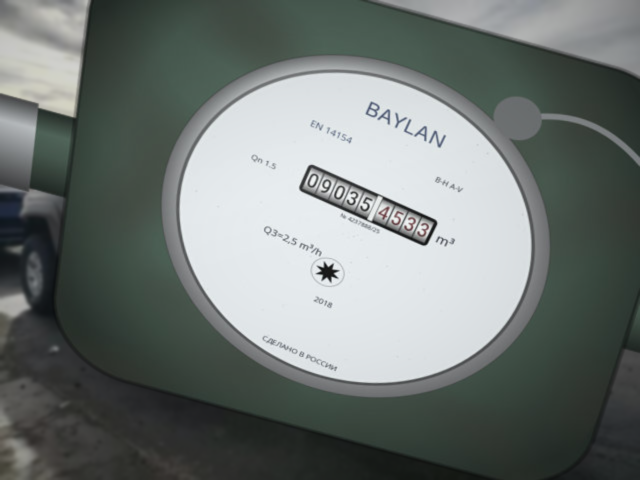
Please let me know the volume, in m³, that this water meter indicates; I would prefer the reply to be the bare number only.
9035.4533
